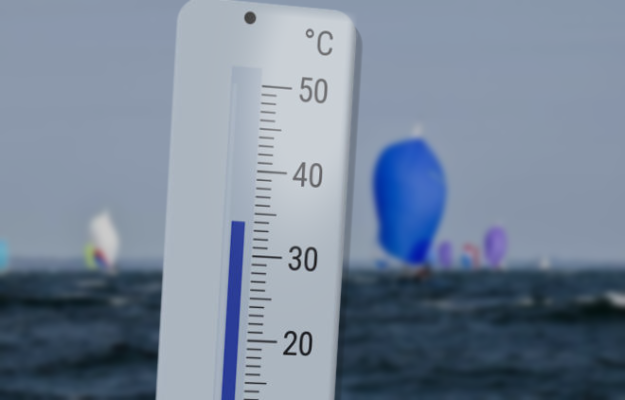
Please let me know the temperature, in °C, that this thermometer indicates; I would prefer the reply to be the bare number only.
34
